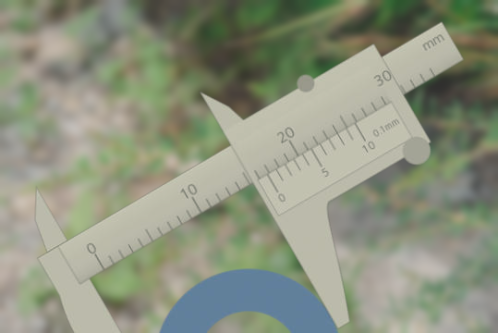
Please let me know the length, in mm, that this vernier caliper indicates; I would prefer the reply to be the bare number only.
16.8
